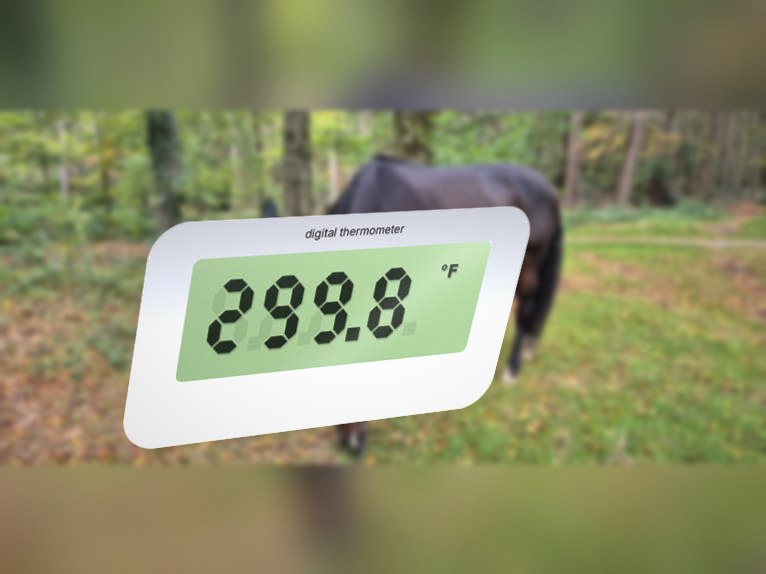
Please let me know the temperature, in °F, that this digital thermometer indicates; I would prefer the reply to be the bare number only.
299.8
